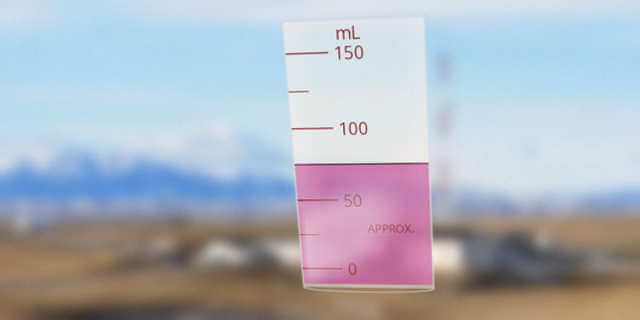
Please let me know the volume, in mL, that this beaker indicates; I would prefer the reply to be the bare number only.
75
